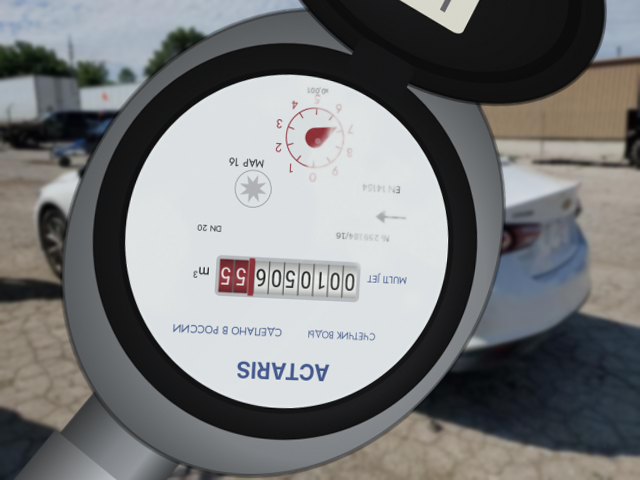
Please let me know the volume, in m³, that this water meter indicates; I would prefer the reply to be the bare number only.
10506.556
